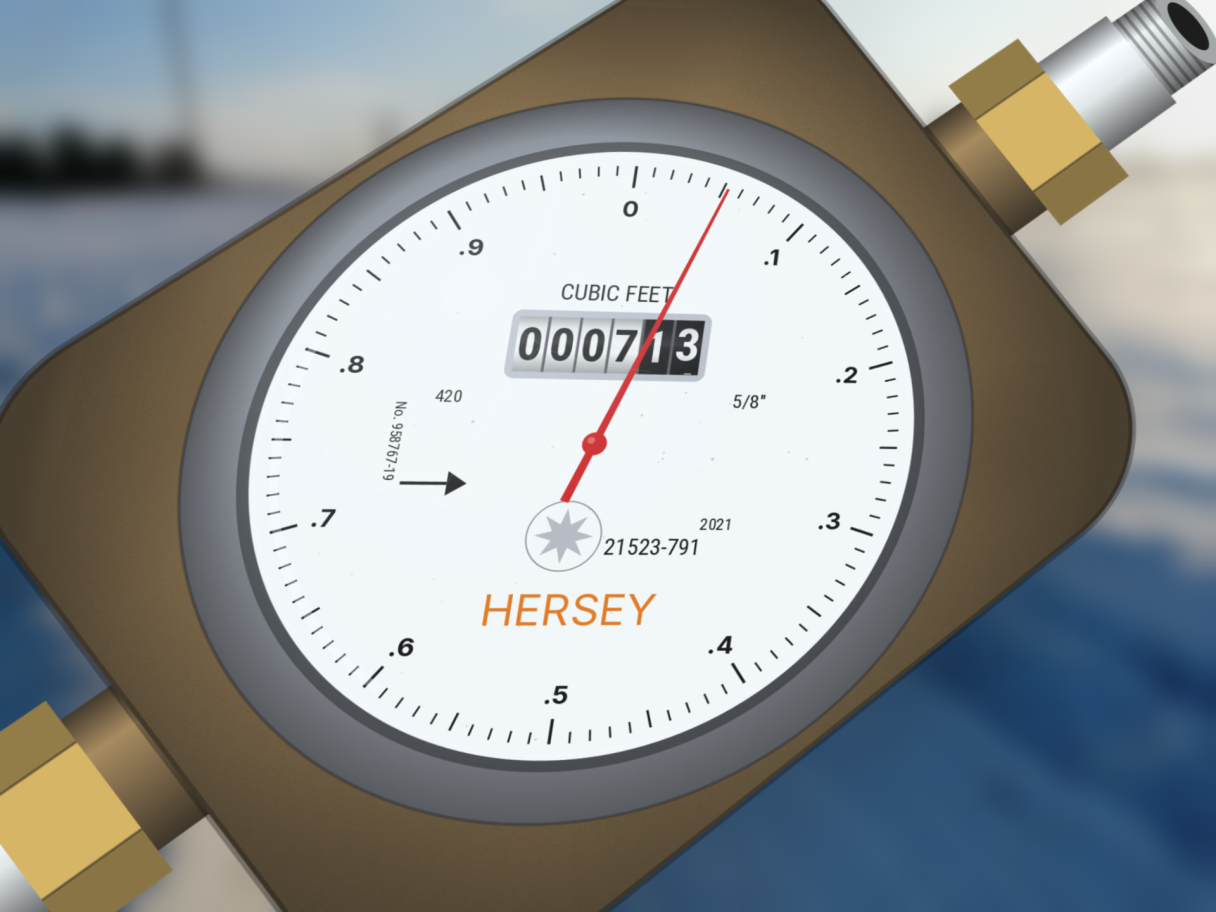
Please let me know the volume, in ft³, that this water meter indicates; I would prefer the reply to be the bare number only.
713.05
